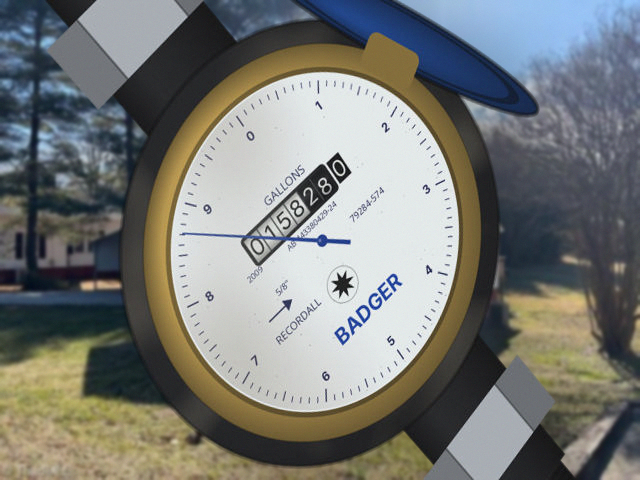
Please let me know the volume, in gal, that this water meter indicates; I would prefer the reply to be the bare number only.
158278.7
